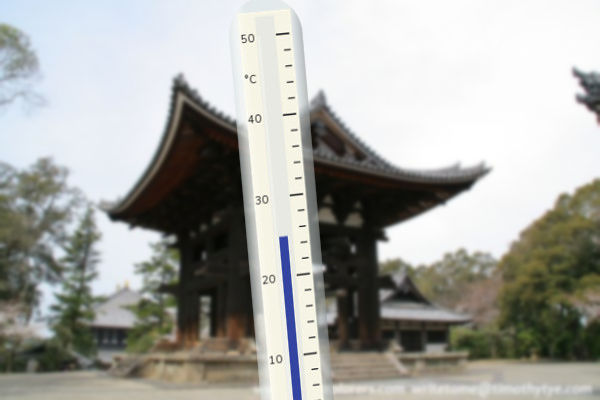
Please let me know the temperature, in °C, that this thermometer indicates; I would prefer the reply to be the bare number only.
25
